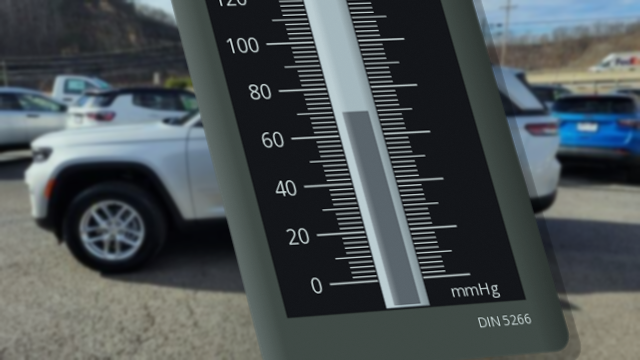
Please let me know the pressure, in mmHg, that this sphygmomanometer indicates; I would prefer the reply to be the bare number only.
70
